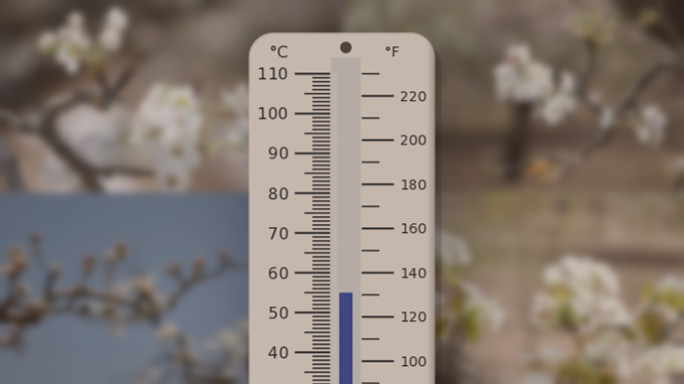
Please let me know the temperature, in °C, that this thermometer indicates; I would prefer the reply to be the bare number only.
55
